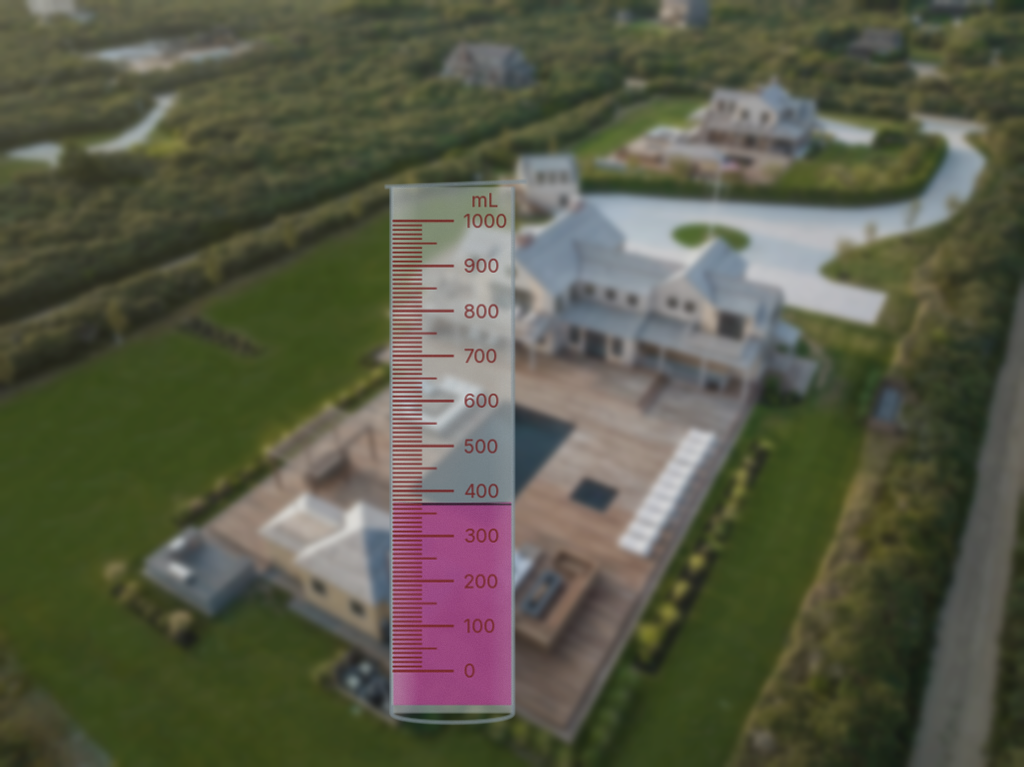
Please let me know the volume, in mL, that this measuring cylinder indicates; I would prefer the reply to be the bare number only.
370
